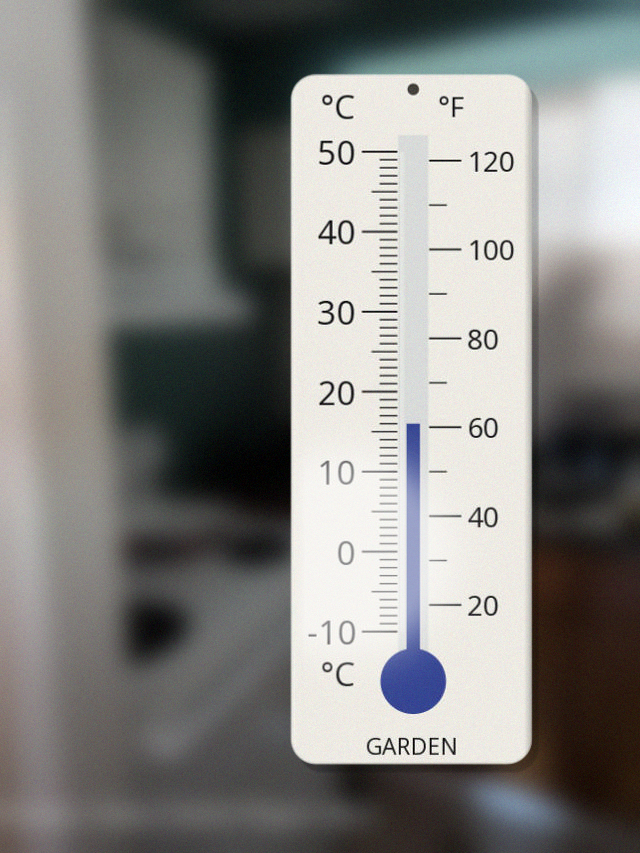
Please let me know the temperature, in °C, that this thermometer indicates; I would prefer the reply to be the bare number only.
16
